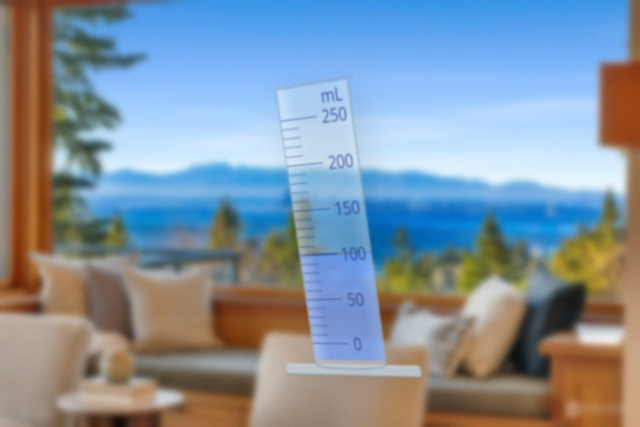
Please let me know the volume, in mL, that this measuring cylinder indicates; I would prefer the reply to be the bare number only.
100
